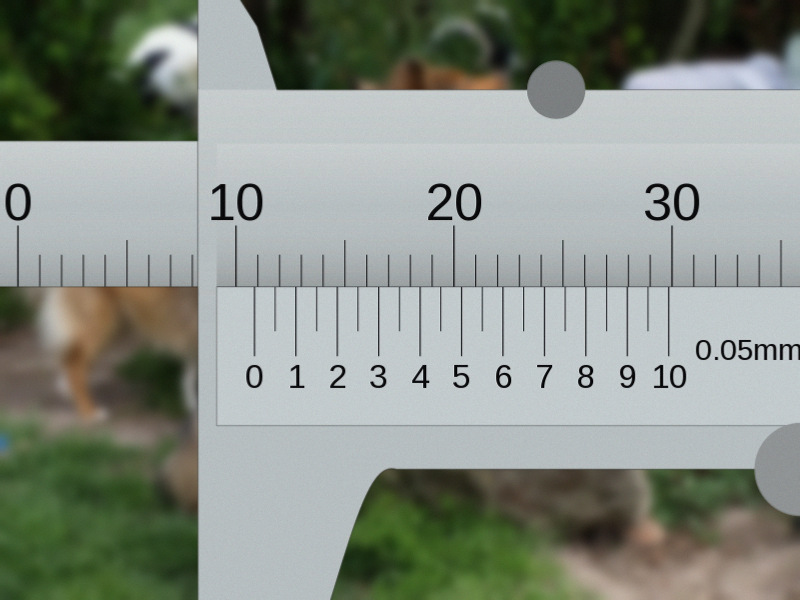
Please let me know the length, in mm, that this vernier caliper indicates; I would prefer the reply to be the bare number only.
10.85
